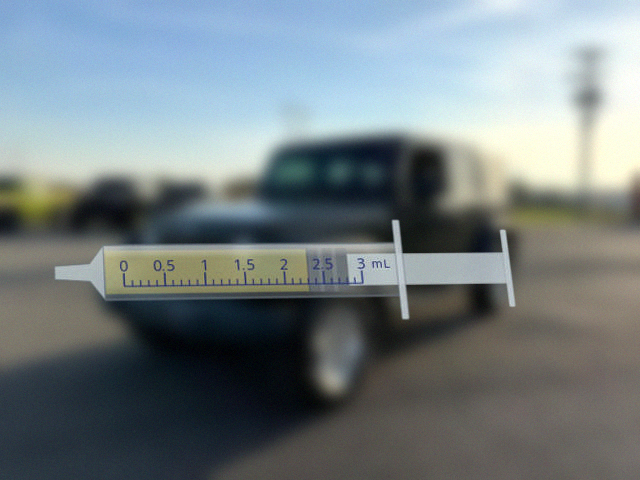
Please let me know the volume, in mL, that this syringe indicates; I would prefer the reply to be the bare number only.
2.3
